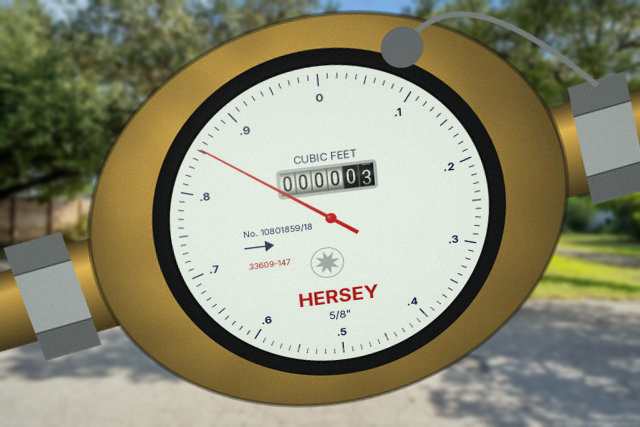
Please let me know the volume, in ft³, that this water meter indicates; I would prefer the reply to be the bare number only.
2.85
